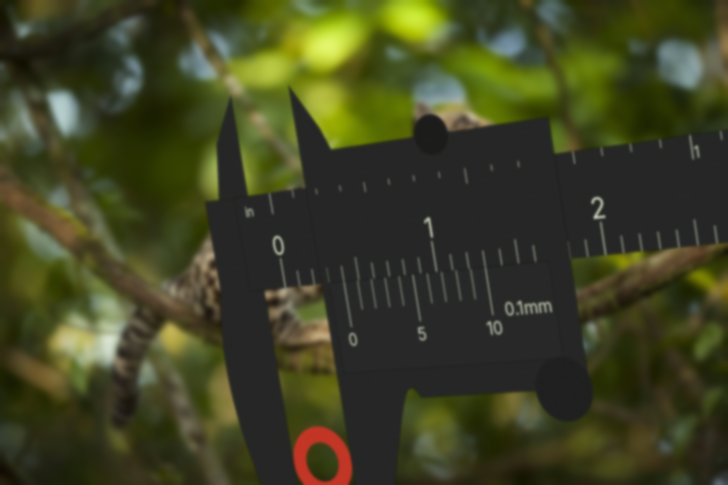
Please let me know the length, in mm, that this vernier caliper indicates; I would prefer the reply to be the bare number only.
4.0
